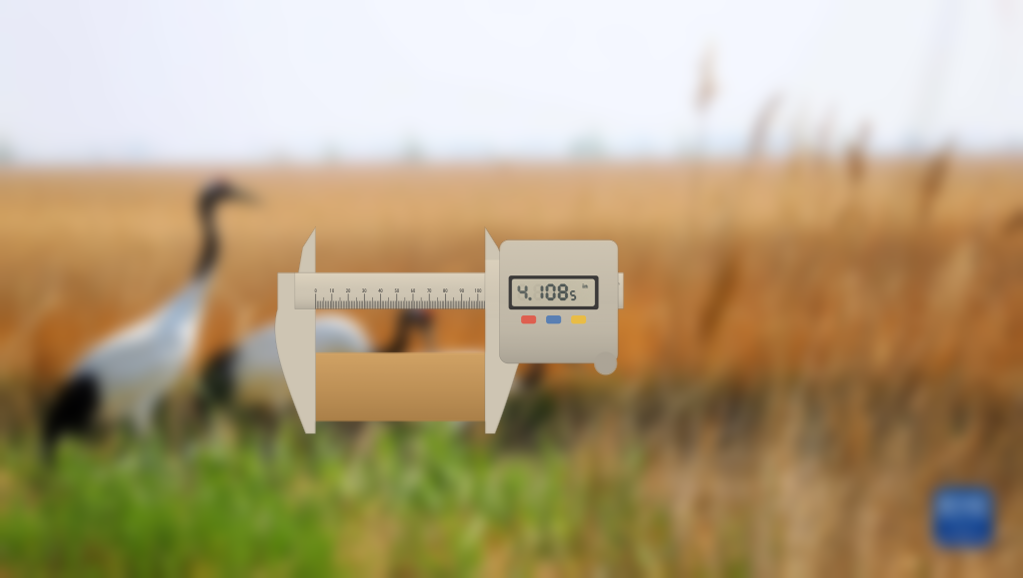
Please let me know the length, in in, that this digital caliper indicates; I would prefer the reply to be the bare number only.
4.1085
